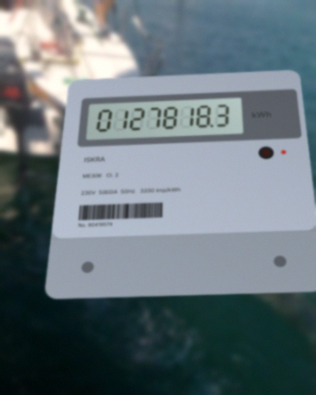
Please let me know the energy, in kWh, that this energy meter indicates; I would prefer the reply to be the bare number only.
127818.3
